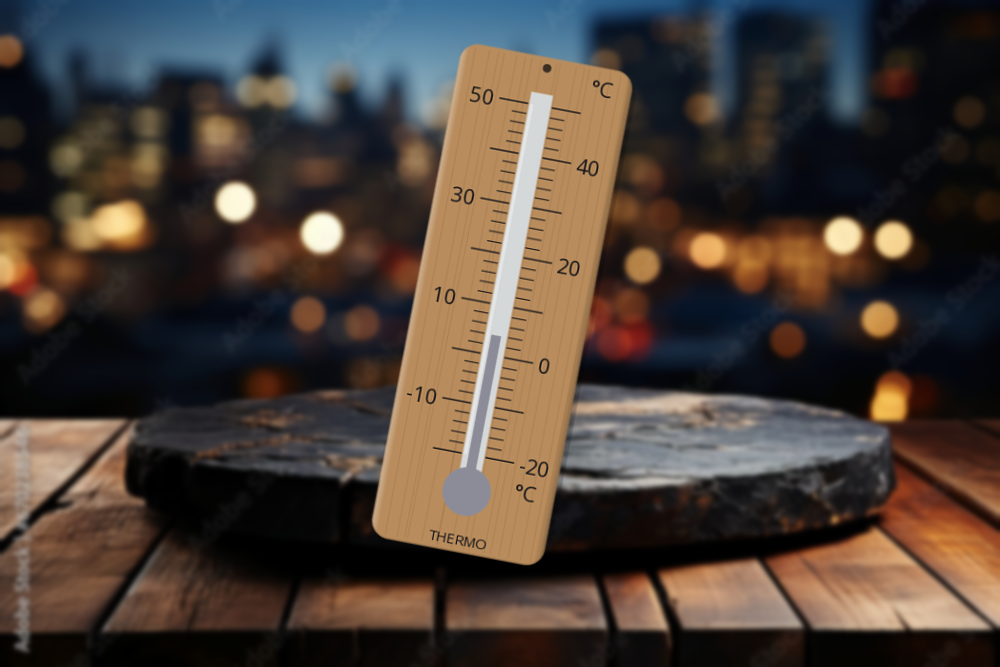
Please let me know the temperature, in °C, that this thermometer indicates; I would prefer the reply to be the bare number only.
4
